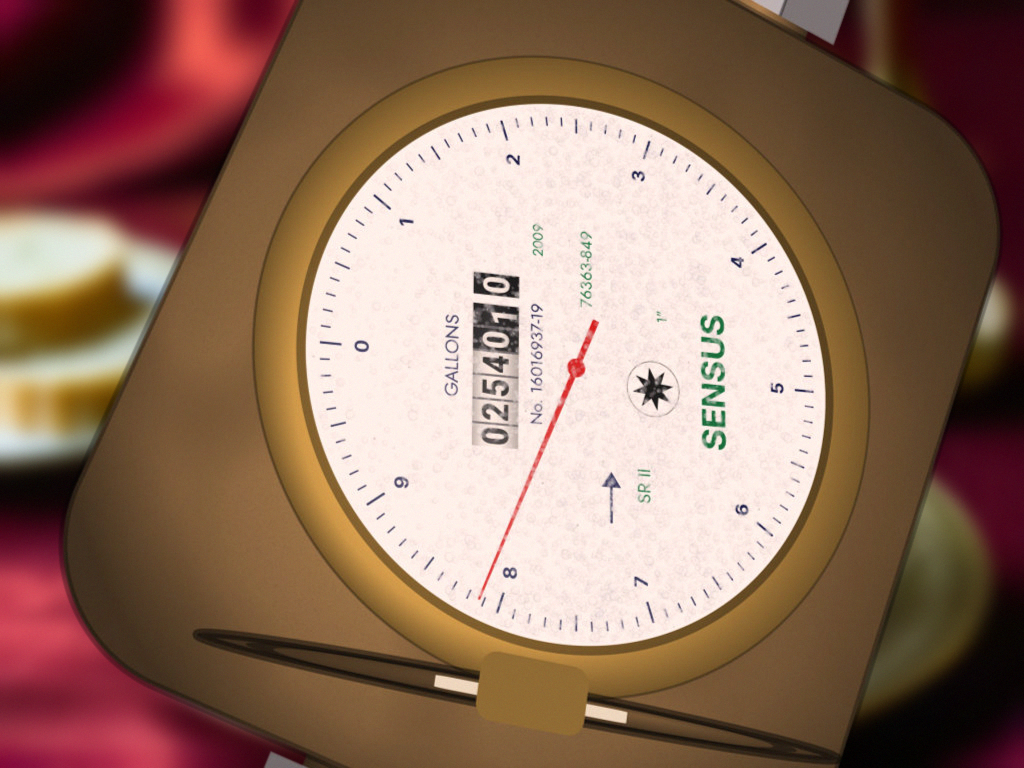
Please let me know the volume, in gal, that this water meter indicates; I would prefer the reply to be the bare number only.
254008.1
